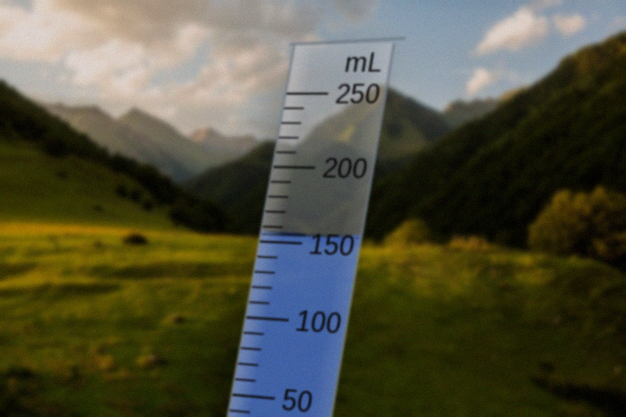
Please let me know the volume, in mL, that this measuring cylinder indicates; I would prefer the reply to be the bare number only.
155
